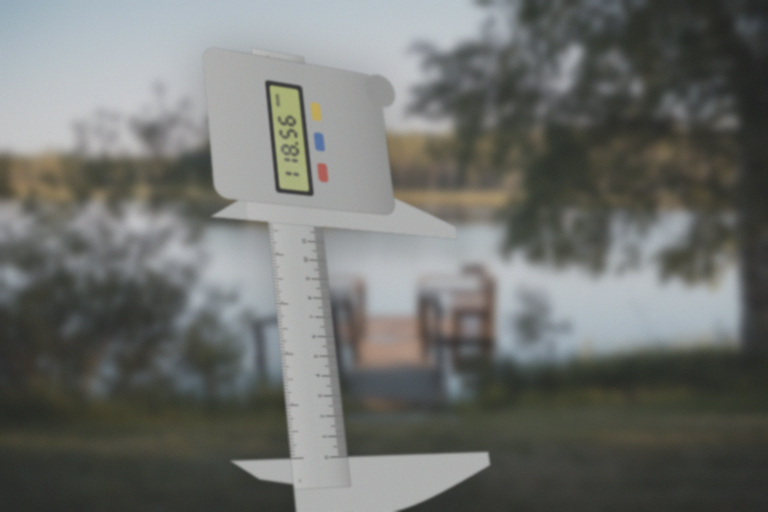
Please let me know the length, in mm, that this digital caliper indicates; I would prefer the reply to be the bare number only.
118.56
